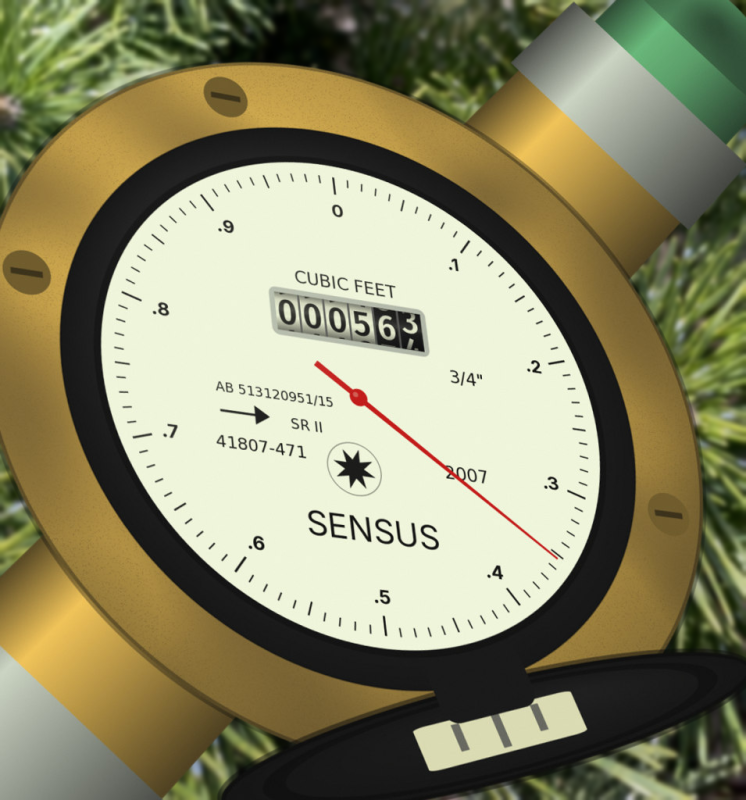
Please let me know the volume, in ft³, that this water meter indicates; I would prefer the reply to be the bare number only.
563.35
